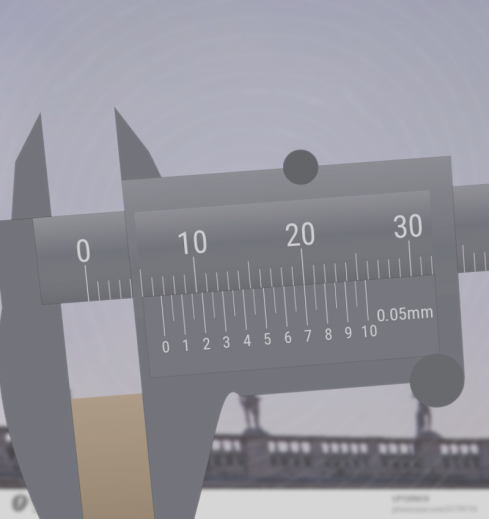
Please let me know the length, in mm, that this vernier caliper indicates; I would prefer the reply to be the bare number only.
6.7
